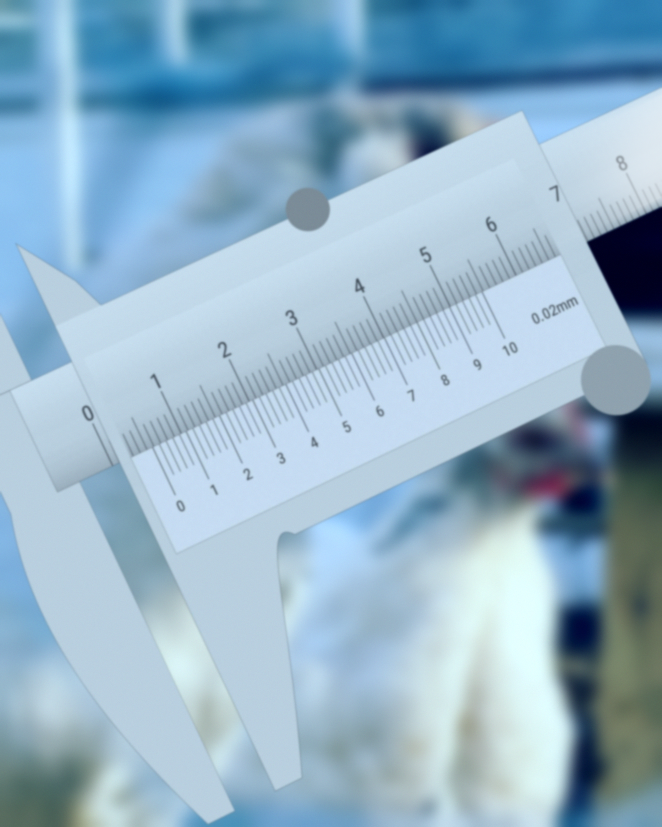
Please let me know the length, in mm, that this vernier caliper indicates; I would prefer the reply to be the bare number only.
5.8
